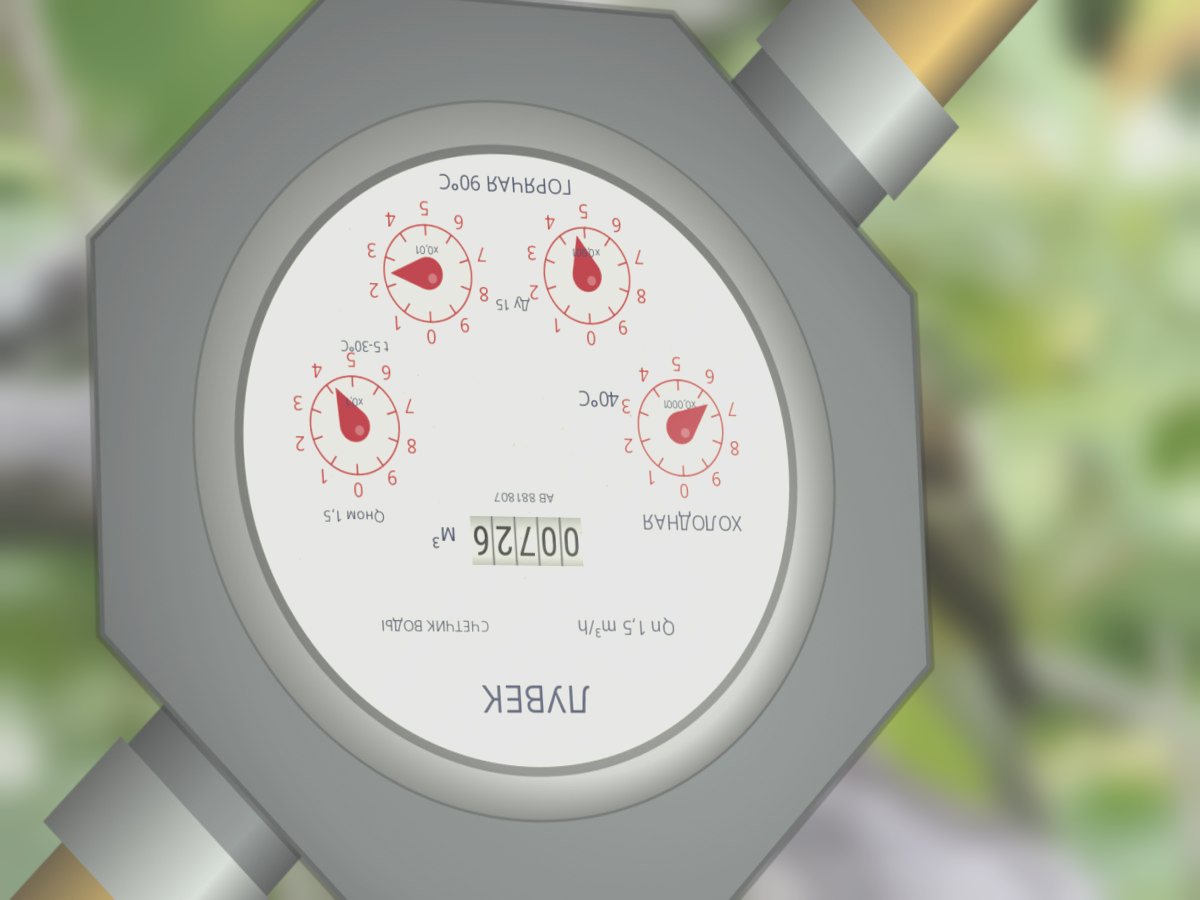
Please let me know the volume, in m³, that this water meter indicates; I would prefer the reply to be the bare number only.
726.4246
